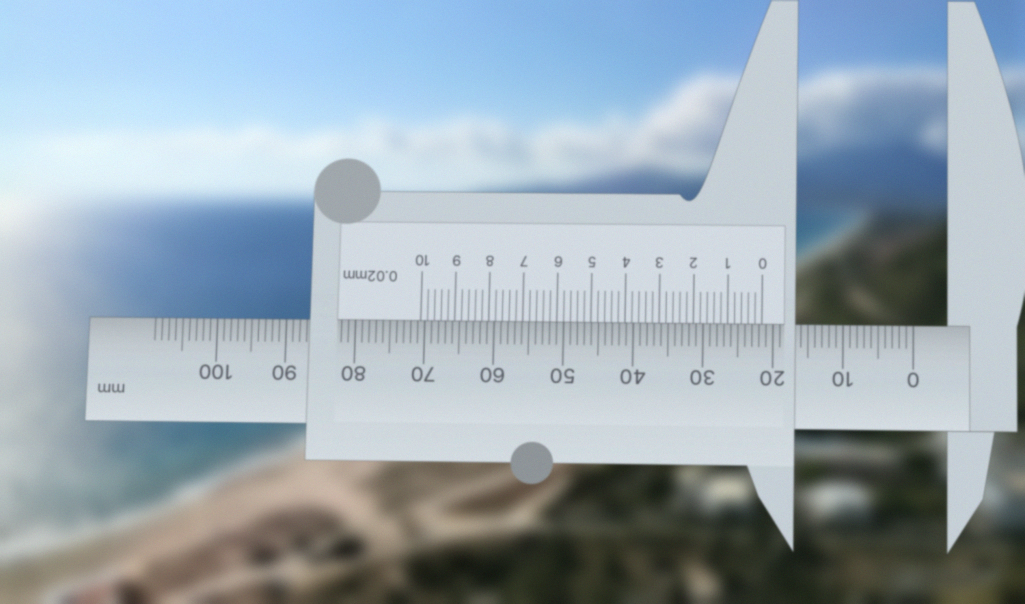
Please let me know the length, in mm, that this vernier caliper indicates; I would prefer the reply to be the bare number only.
21.6
